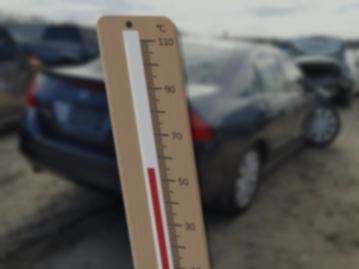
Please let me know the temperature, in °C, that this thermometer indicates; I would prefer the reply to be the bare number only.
55
